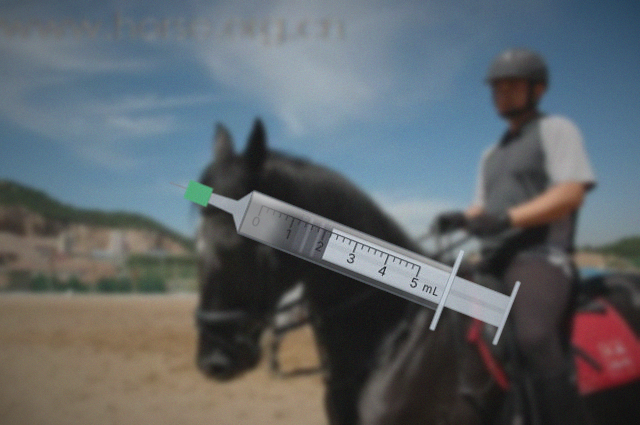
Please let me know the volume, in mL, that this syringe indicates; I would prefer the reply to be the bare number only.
1.2
